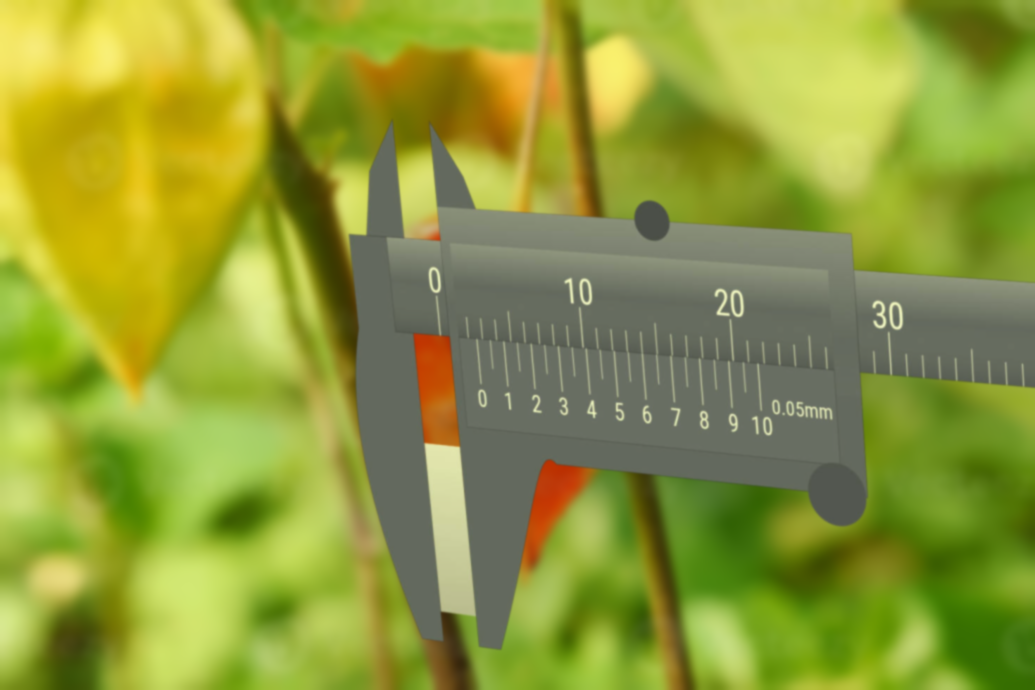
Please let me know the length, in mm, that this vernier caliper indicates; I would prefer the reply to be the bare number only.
2.6
